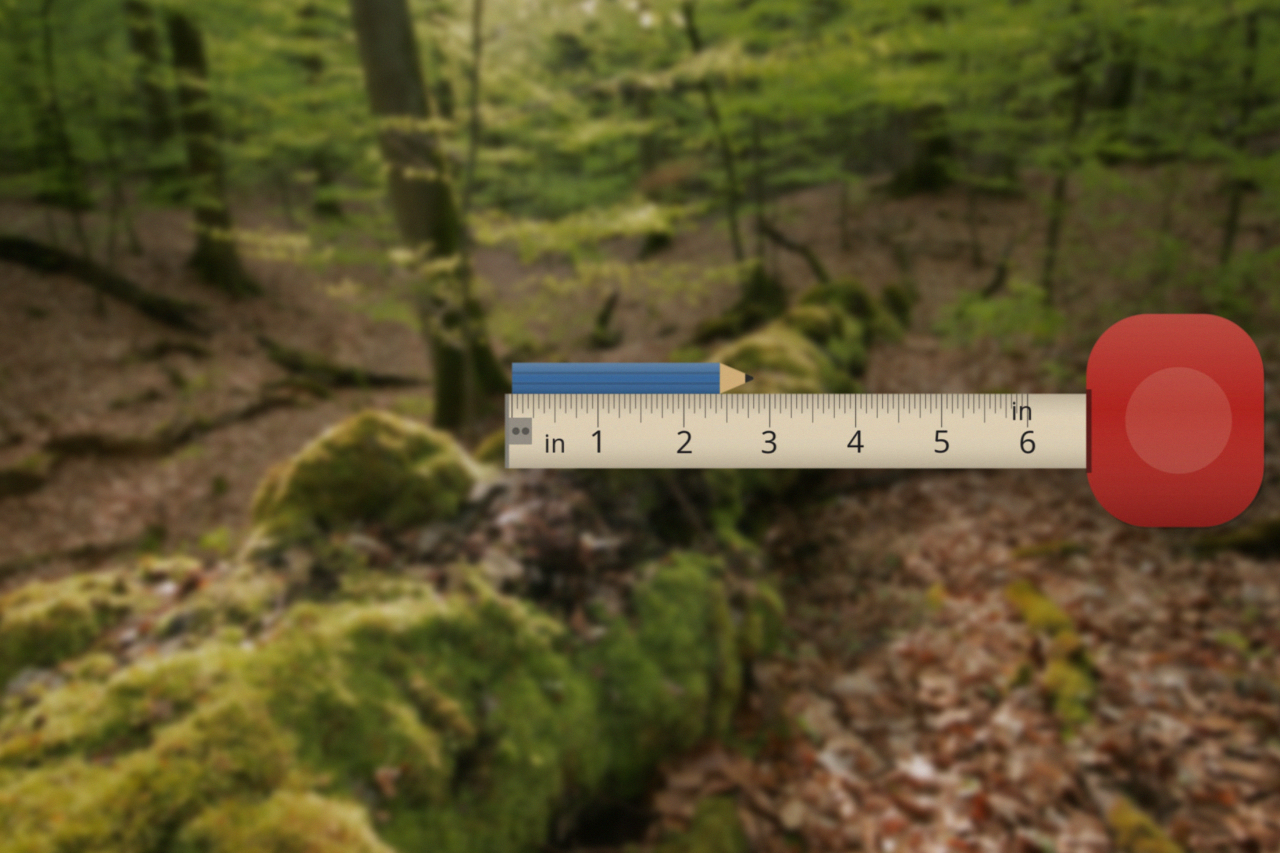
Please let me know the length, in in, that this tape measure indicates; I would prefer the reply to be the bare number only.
2.8125
